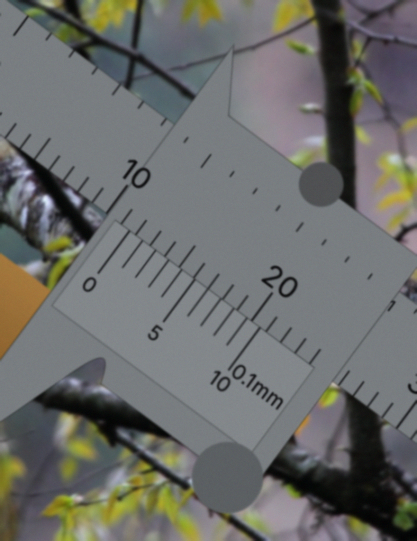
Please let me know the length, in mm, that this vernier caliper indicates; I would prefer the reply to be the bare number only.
11.6
